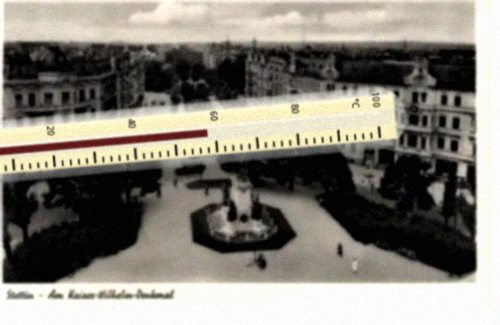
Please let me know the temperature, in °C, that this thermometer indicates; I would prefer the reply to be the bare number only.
58
